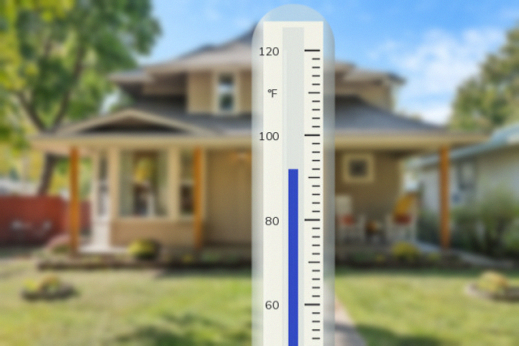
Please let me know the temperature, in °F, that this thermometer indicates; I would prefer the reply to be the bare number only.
92
